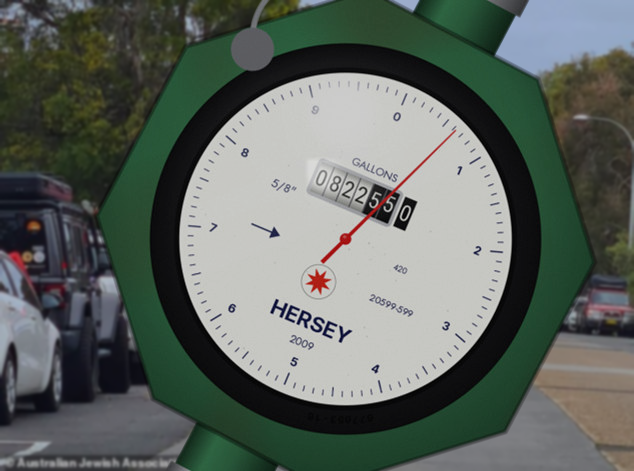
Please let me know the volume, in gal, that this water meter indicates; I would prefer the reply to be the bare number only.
822550.6
